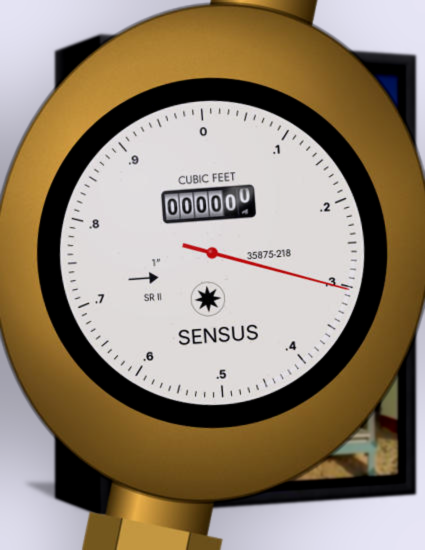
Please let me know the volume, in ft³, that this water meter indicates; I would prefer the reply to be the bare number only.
0.30
